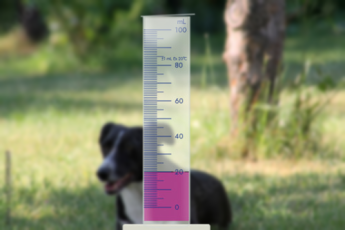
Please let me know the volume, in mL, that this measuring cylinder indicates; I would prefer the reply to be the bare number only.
20
